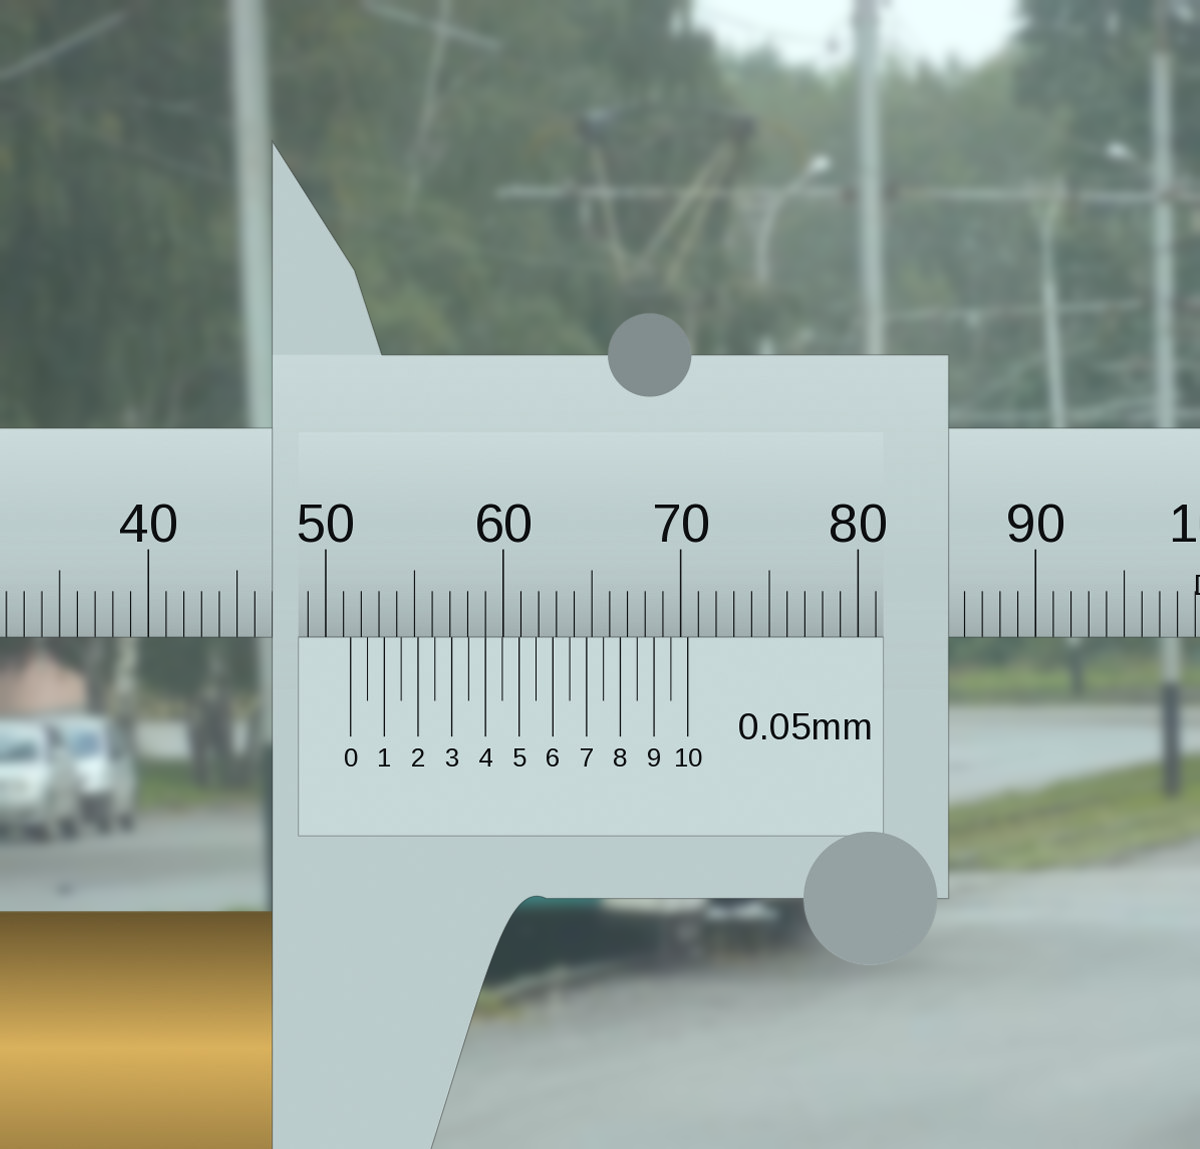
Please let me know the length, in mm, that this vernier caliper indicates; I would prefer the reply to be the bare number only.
51.4
